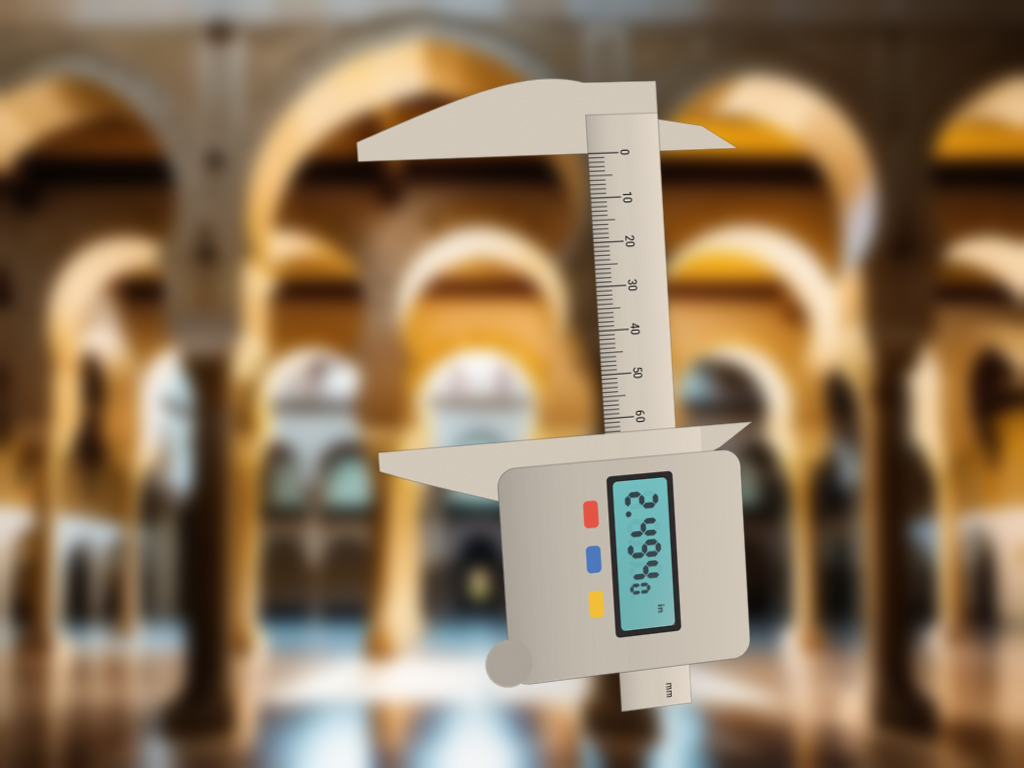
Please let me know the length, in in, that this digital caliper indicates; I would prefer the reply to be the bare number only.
2.4940
